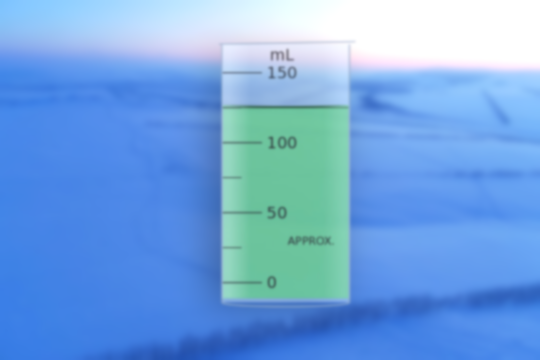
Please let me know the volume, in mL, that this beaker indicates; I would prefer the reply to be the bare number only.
125
